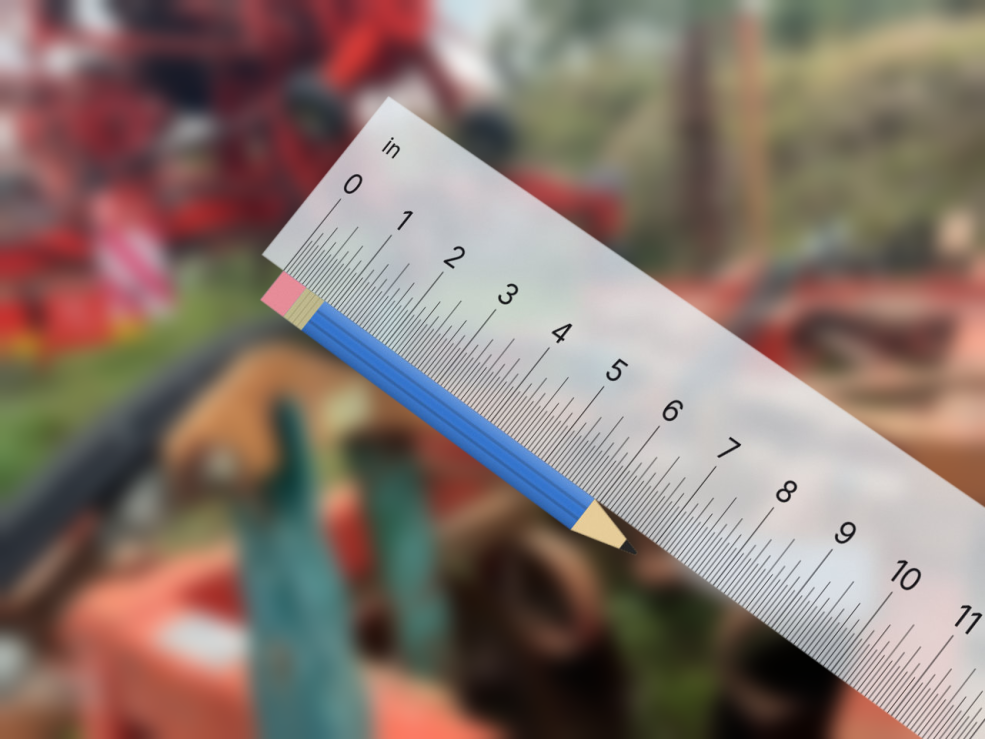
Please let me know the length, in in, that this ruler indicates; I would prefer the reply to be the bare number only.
6.875
